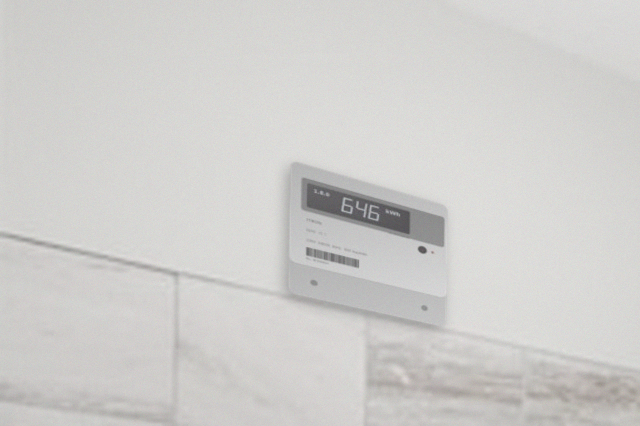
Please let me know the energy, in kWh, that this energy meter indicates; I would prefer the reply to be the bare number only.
646
